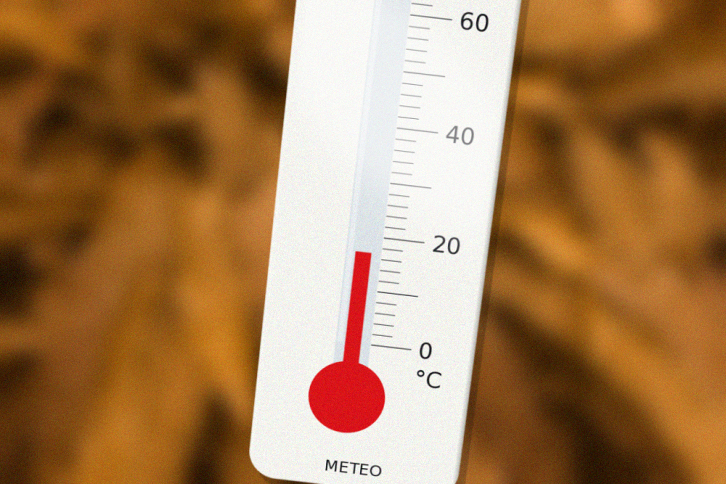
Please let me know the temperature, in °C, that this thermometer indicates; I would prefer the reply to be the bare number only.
17
